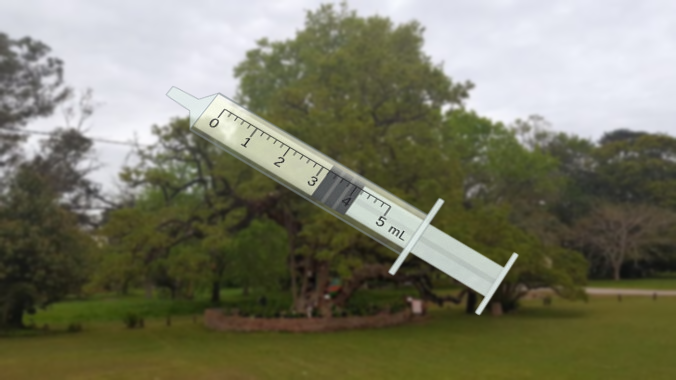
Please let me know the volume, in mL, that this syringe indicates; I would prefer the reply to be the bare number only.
3.2
